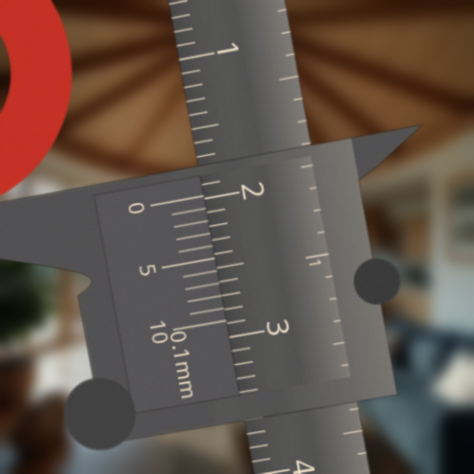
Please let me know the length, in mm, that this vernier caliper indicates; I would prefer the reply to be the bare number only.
19.8
